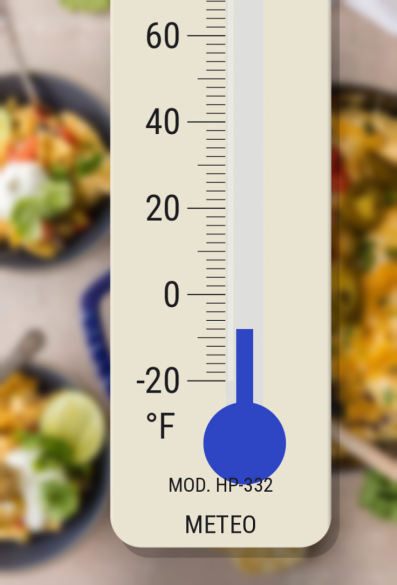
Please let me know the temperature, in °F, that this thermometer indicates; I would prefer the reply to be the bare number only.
-8
